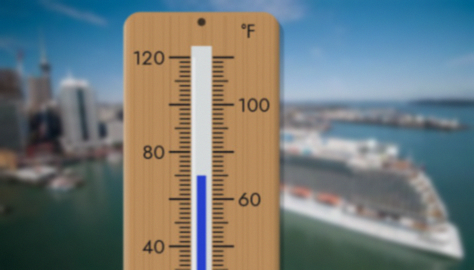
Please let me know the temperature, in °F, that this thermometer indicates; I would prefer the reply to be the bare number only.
70
